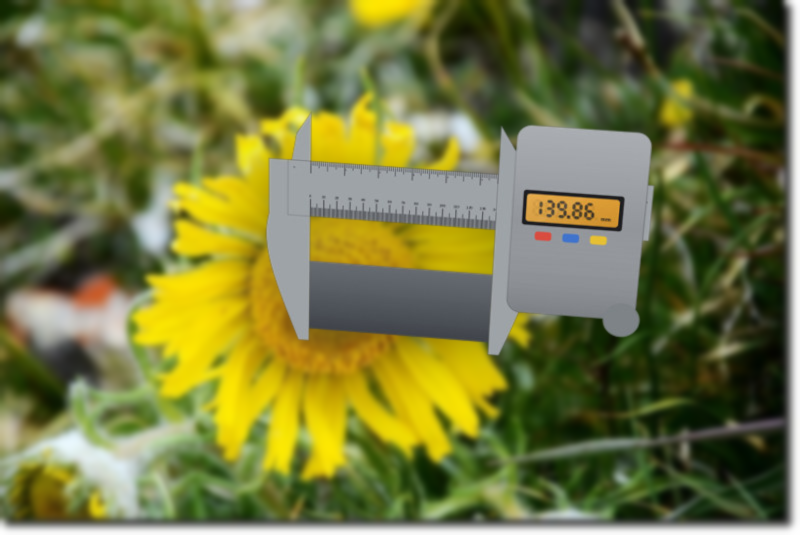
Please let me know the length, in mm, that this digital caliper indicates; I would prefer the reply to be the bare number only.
139.86
